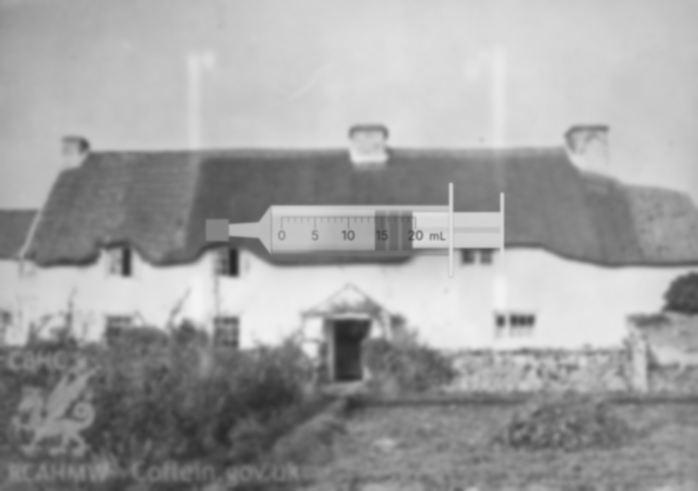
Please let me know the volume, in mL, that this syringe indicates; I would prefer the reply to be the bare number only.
14
